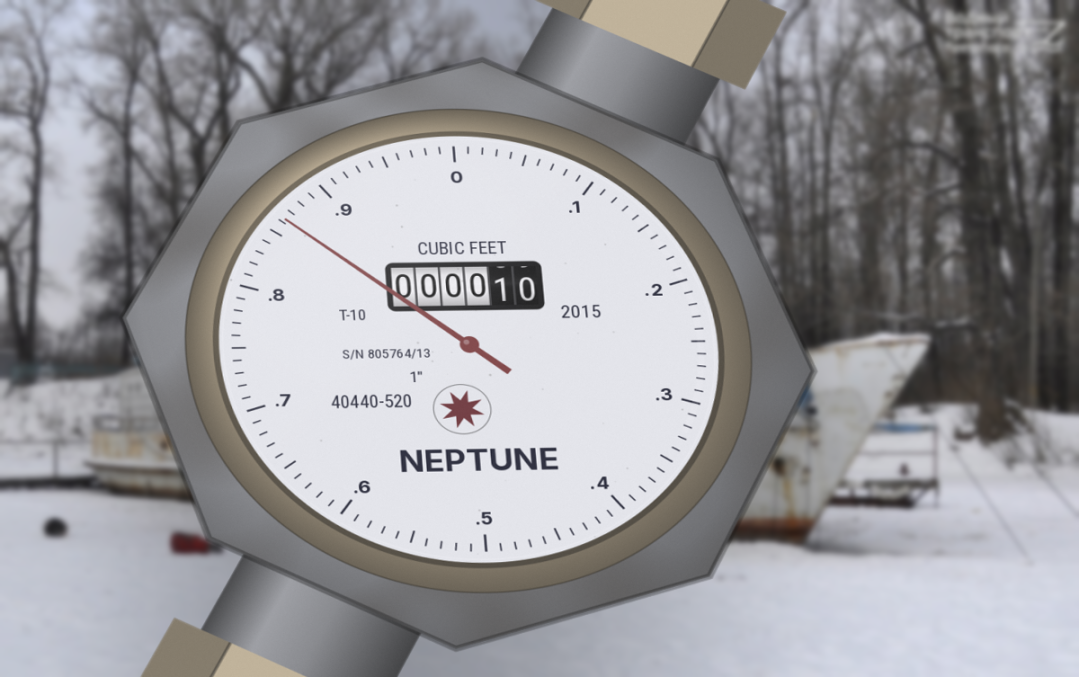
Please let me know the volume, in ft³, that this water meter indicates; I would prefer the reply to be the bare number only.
9.86
